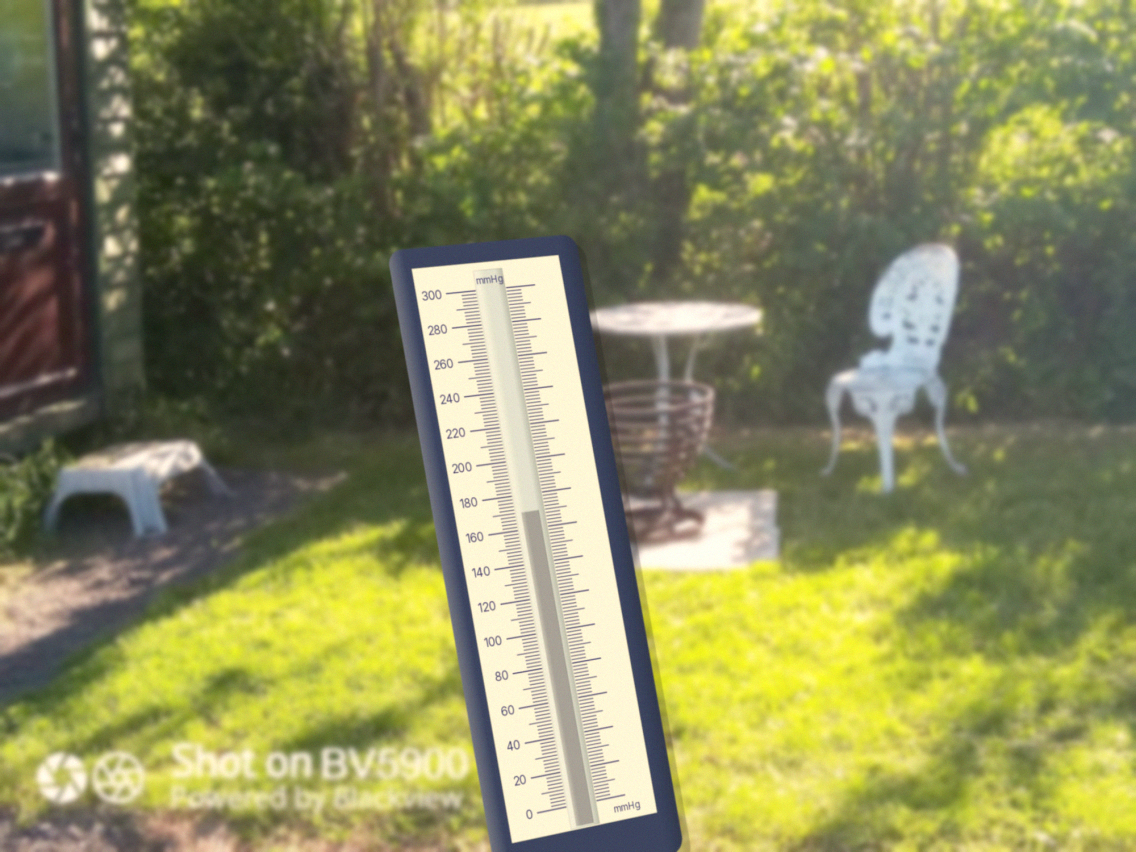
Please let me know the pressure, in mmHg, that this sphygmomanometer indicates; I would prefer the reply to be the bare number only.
170
